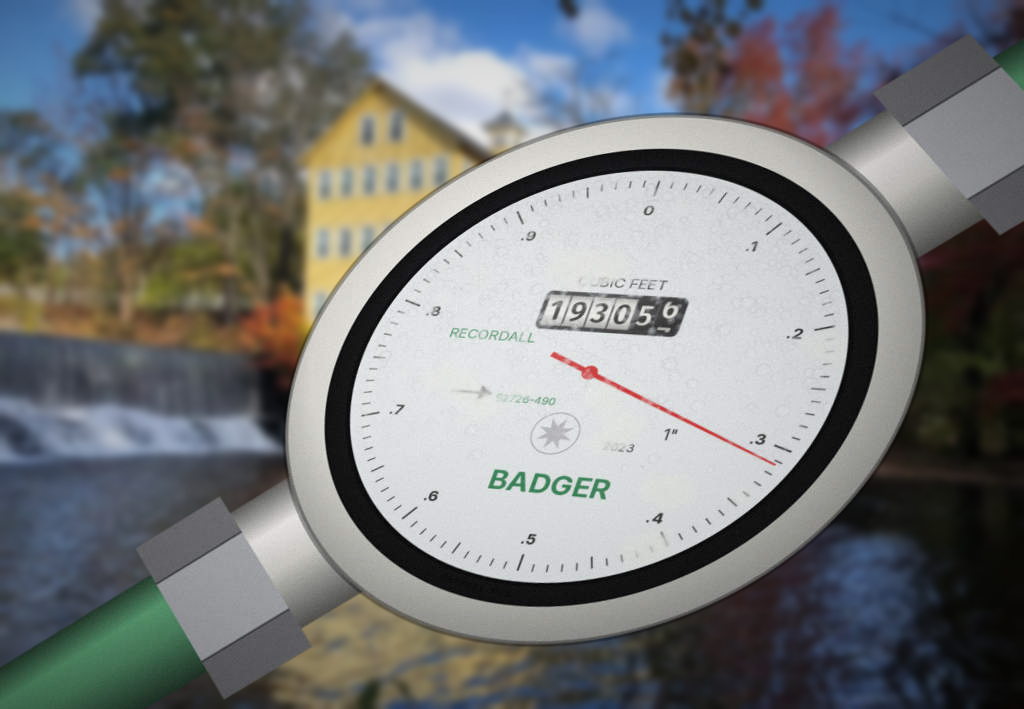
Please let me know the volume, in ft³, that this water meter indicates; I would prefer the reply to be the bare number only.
193056.31
